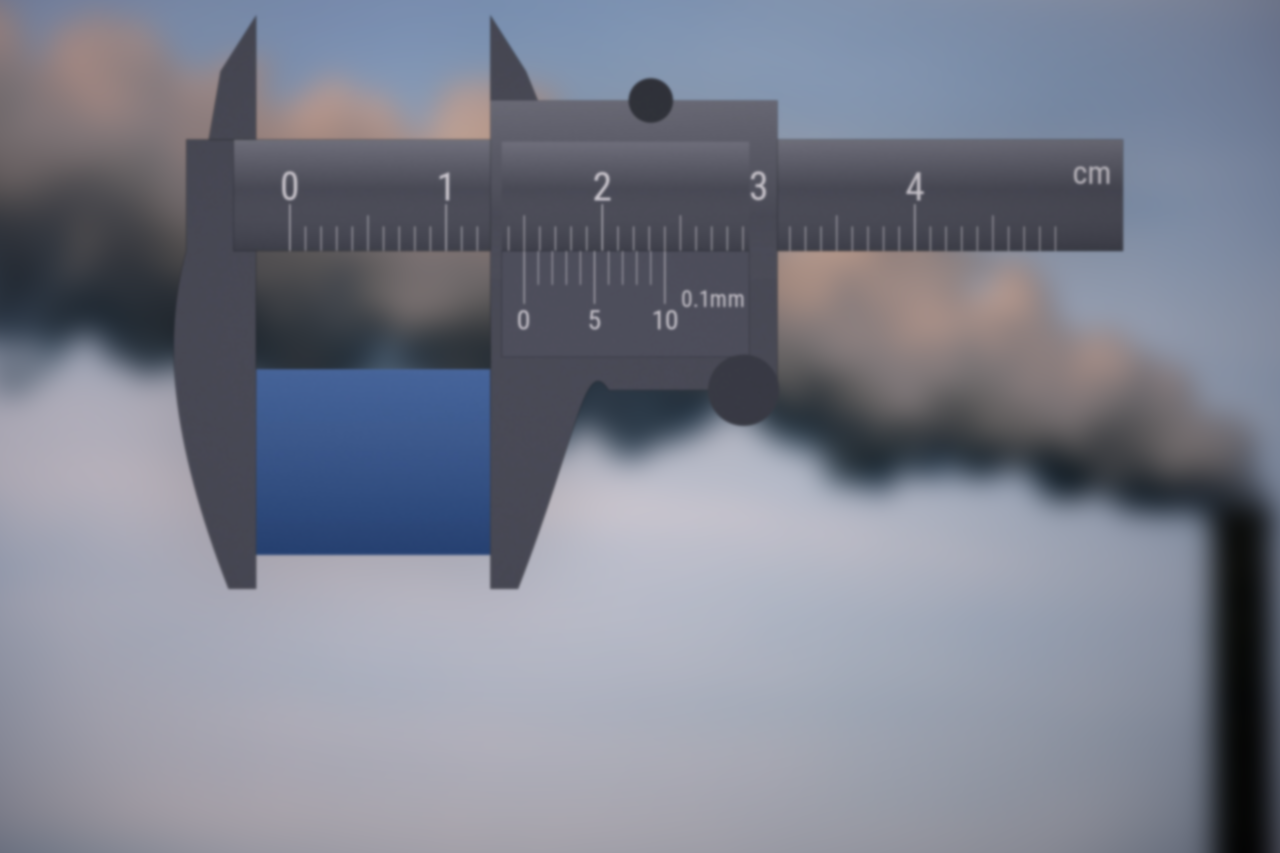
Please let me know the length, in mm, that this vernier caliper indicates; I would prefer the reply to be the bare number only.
15.0
